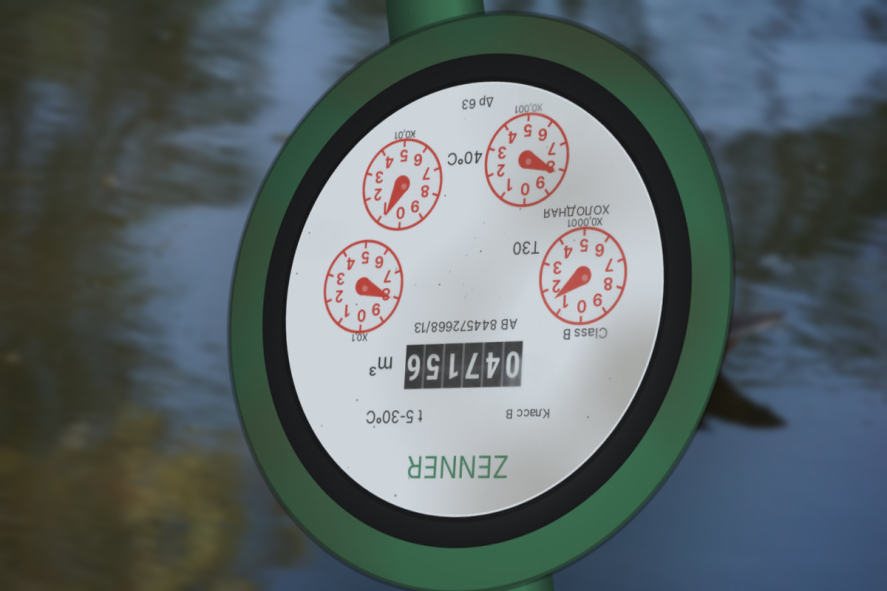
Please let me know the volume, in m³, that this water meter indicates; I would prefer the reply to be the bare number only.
47156.8081
